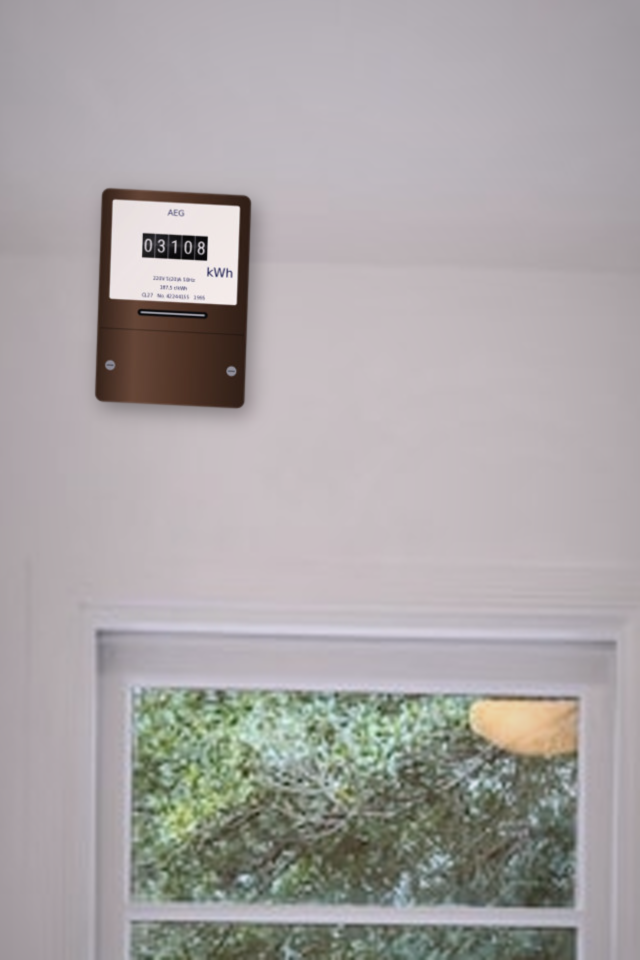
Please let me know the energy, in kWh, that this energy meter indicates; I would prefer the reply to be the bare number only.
3108
